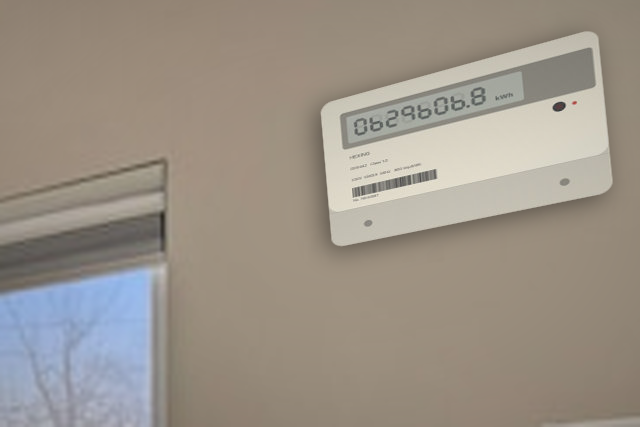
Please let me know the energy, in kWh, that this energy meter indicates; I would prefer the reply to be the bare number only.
629606.8
